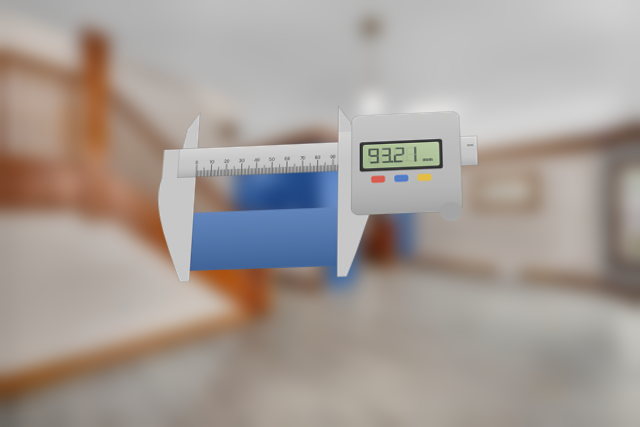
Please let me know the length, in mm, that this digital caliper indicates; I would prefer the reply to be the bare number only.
93.21
